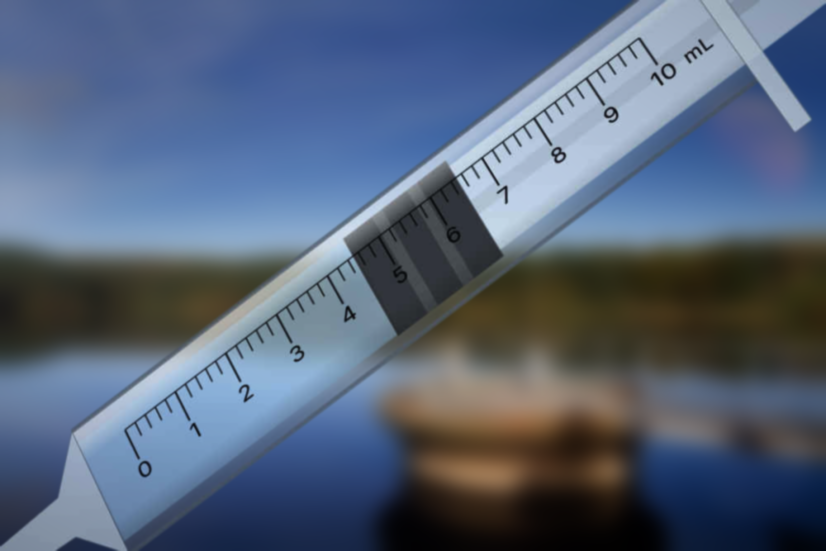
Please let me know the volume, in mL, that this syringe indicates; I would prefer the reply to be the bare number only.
4.5
